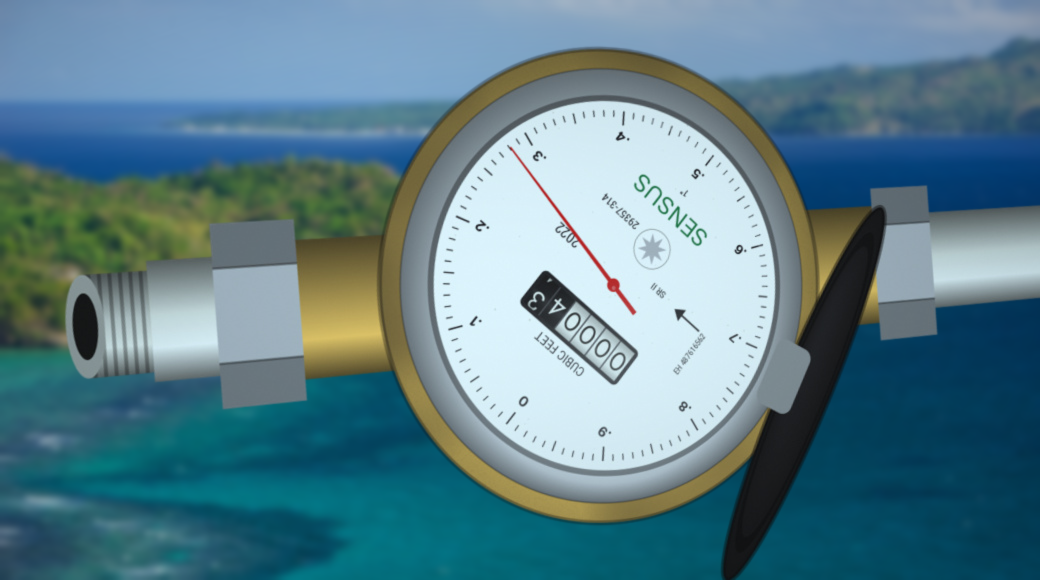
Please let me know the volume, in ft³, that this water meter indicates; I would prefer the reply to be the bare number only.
43.28
